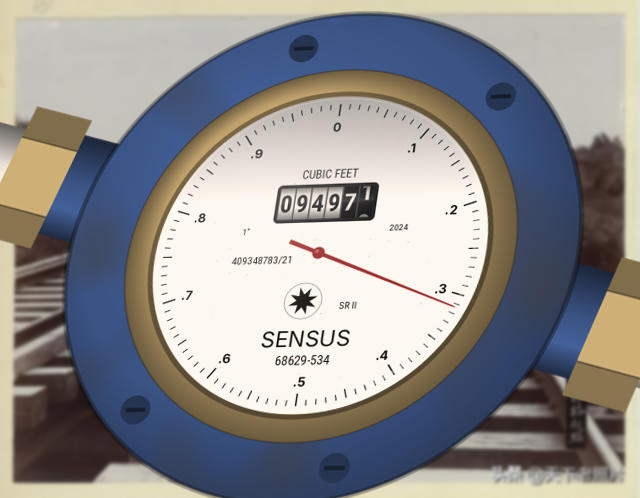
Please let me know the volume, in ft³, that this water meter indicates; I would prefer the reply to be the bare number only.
94971.31
